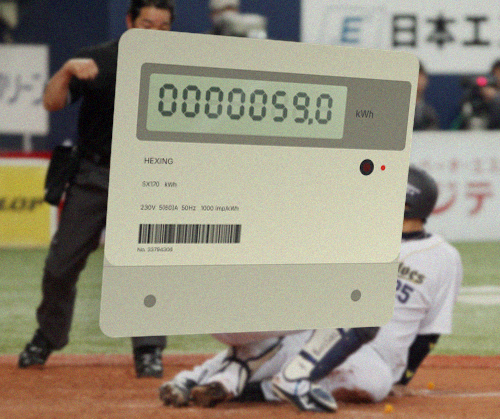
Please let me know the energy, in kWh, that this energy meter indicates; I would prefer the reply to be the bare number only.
59.0
